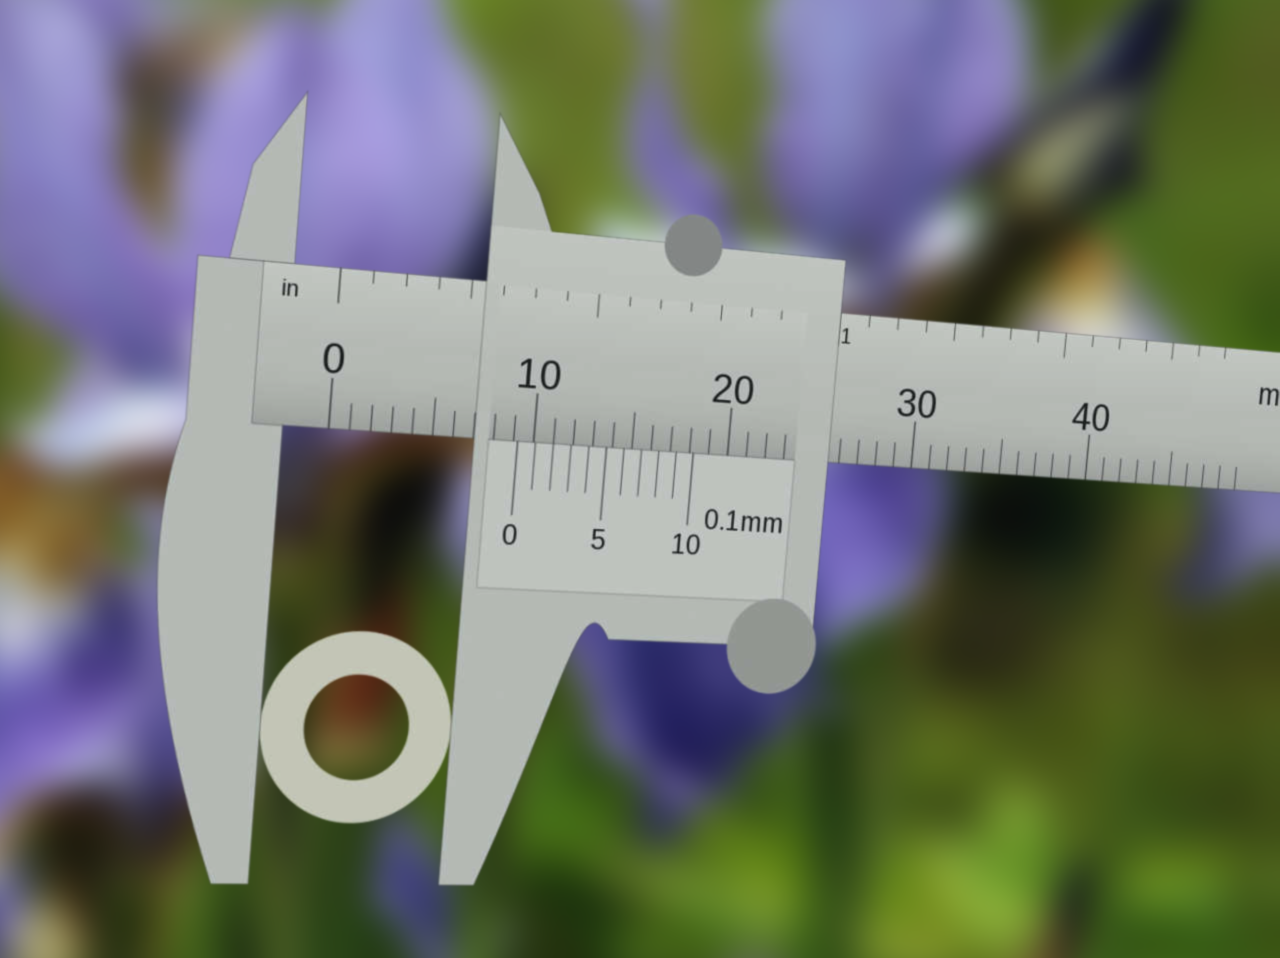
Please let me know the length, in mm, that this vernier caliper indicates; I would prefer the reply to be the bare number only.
9.2
